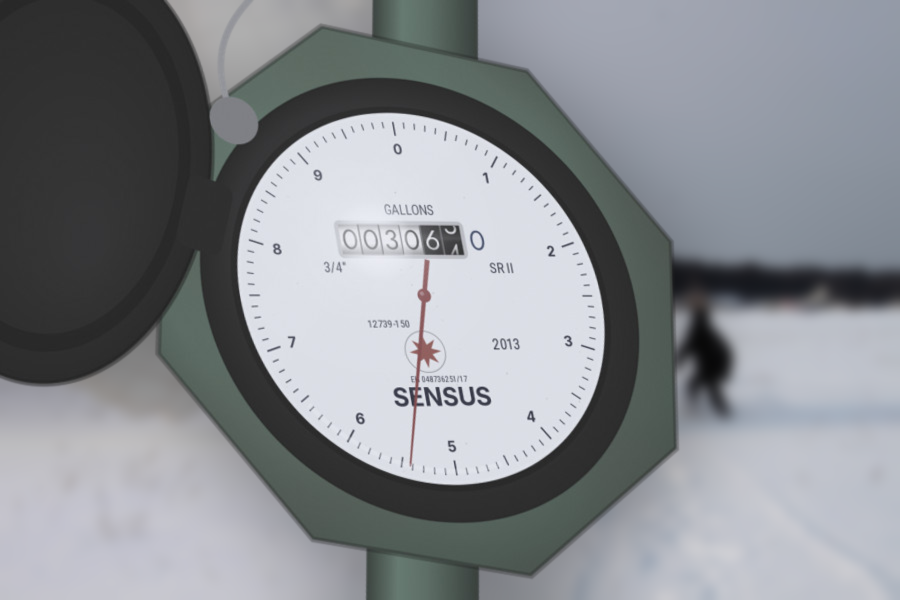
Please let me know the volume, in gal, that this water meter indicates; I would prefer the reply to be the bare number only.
30635.4
